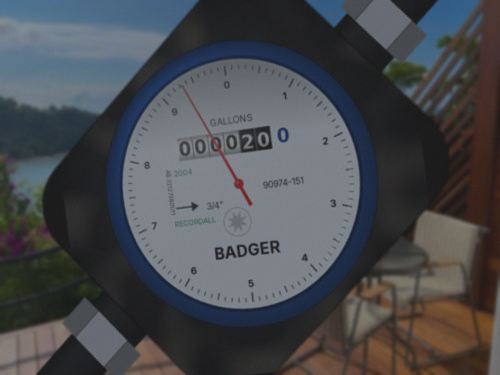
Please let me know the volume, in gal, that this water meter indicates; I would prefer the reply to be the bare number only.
199.3
